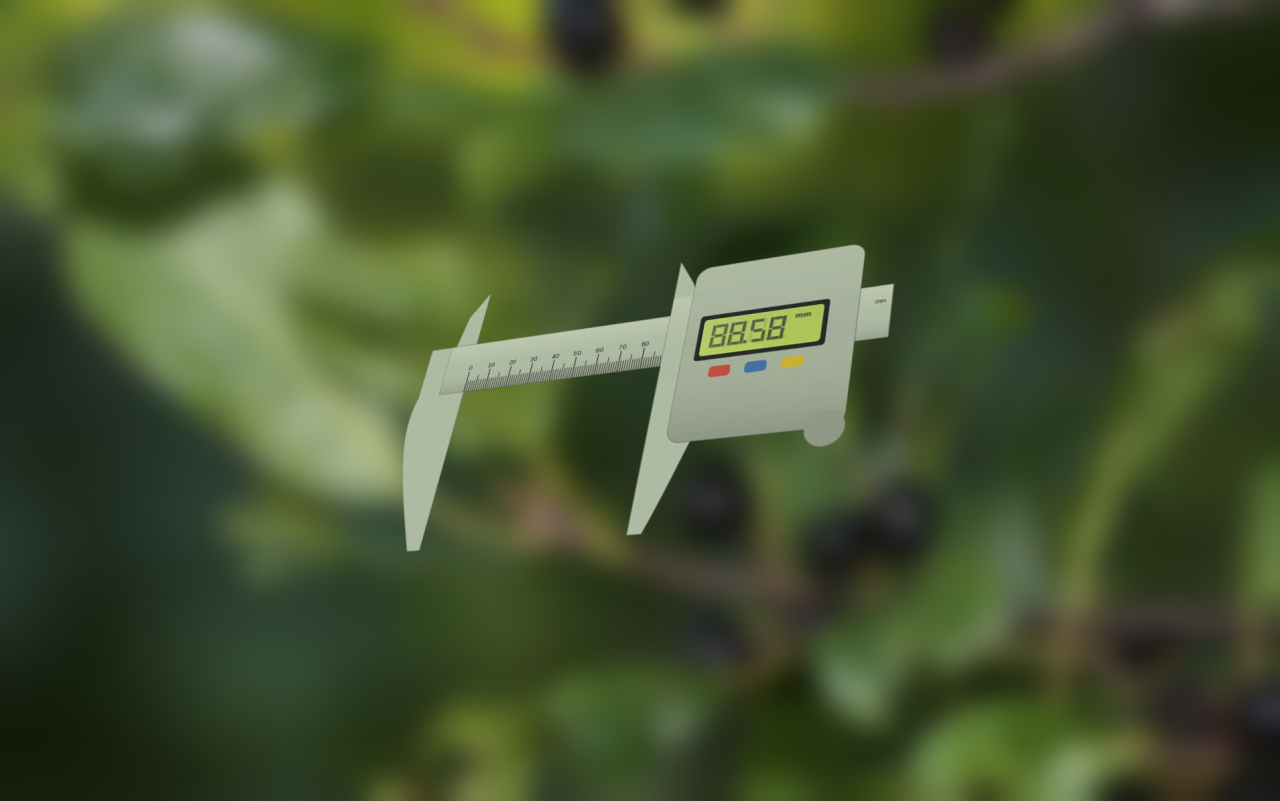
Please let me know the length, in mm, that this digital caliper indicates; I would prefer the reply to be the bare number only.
88.58
